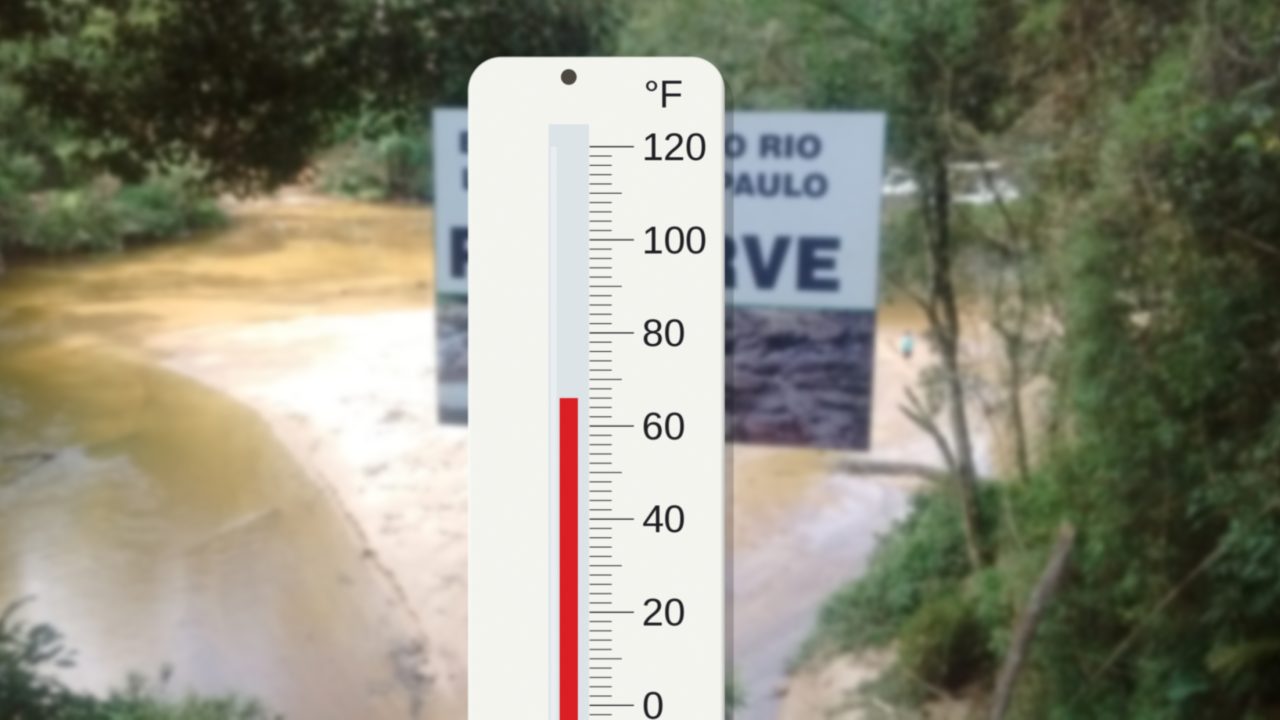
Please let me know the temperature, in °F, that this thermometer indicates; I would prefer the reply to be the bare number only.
66
